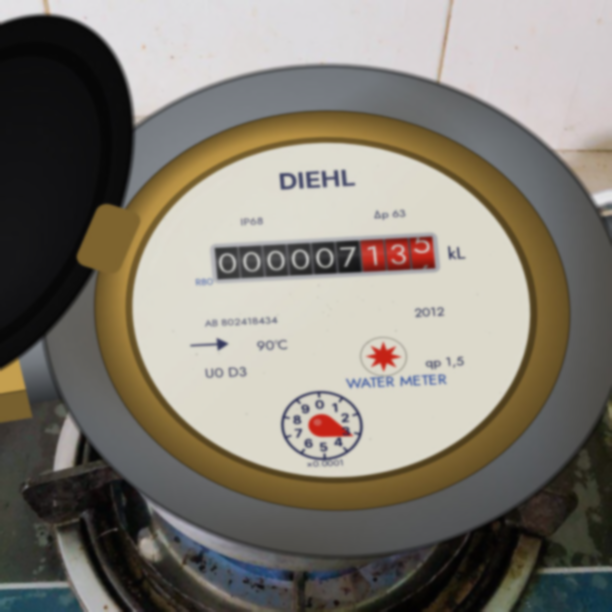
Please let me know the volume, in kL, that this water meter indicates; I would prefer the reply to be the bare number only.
7.1353
